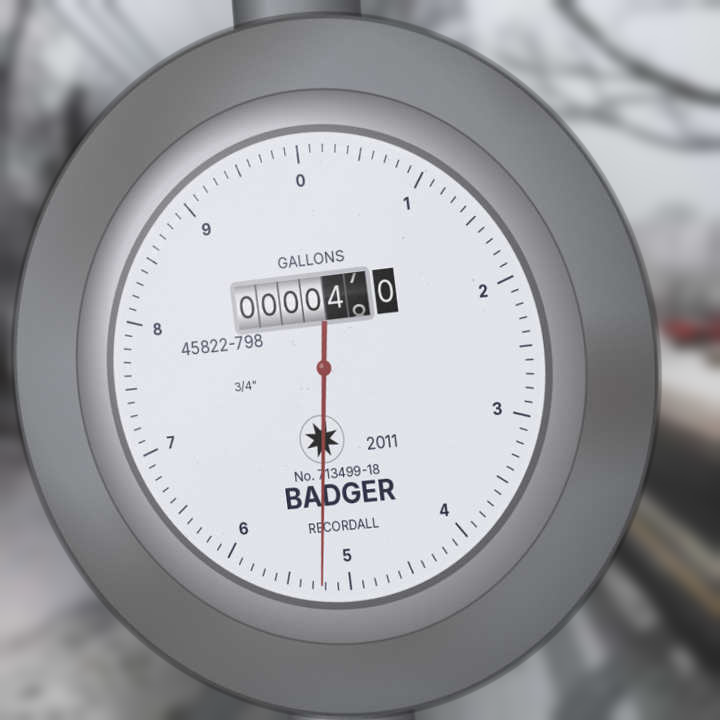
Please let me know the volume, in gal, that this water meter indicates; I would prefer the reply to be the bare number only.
475.2
